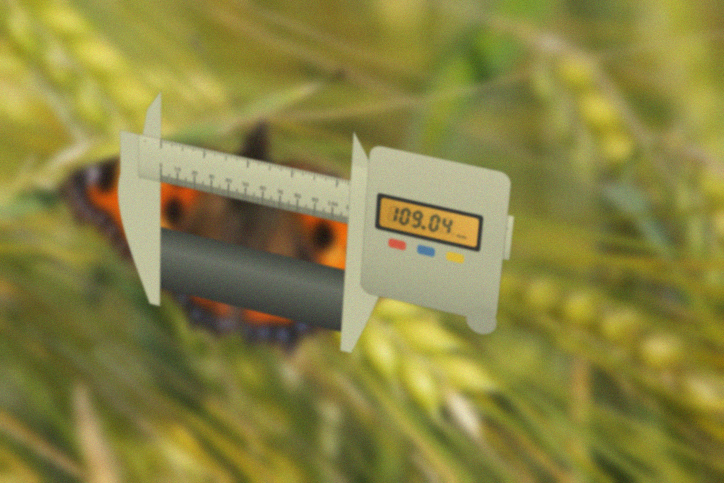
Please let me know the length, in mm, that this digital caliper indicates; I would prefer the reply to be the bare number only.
109.04
